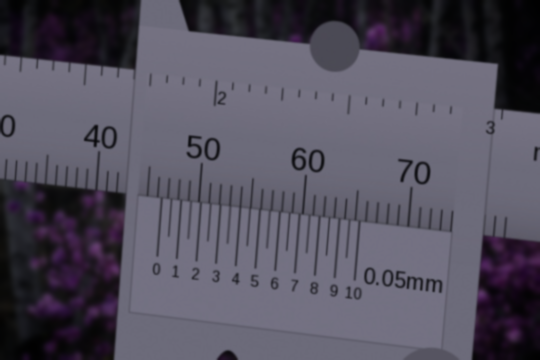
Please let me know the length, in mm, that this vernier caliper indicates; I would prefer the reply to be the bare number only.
46.4
